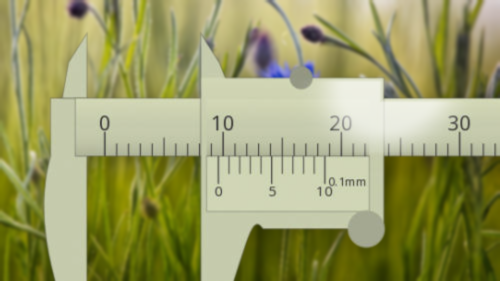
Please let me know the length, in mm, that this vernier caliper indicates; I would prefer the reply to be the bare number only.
9.6
